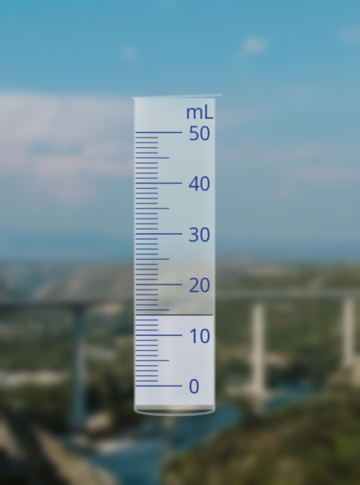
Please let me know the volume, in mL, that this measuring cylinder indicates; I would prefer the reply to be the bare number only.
14
